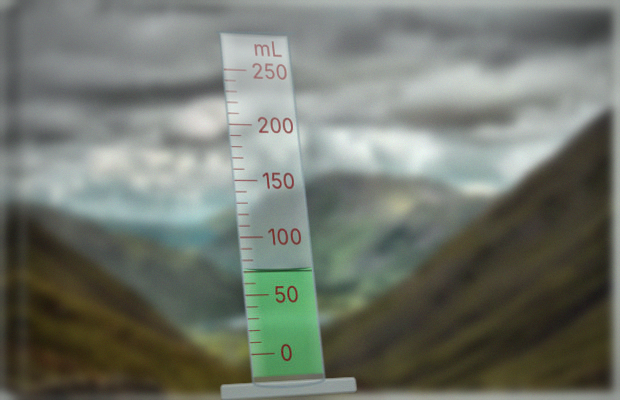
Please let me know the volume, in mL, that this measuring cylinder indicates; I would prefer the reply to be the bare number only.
70
